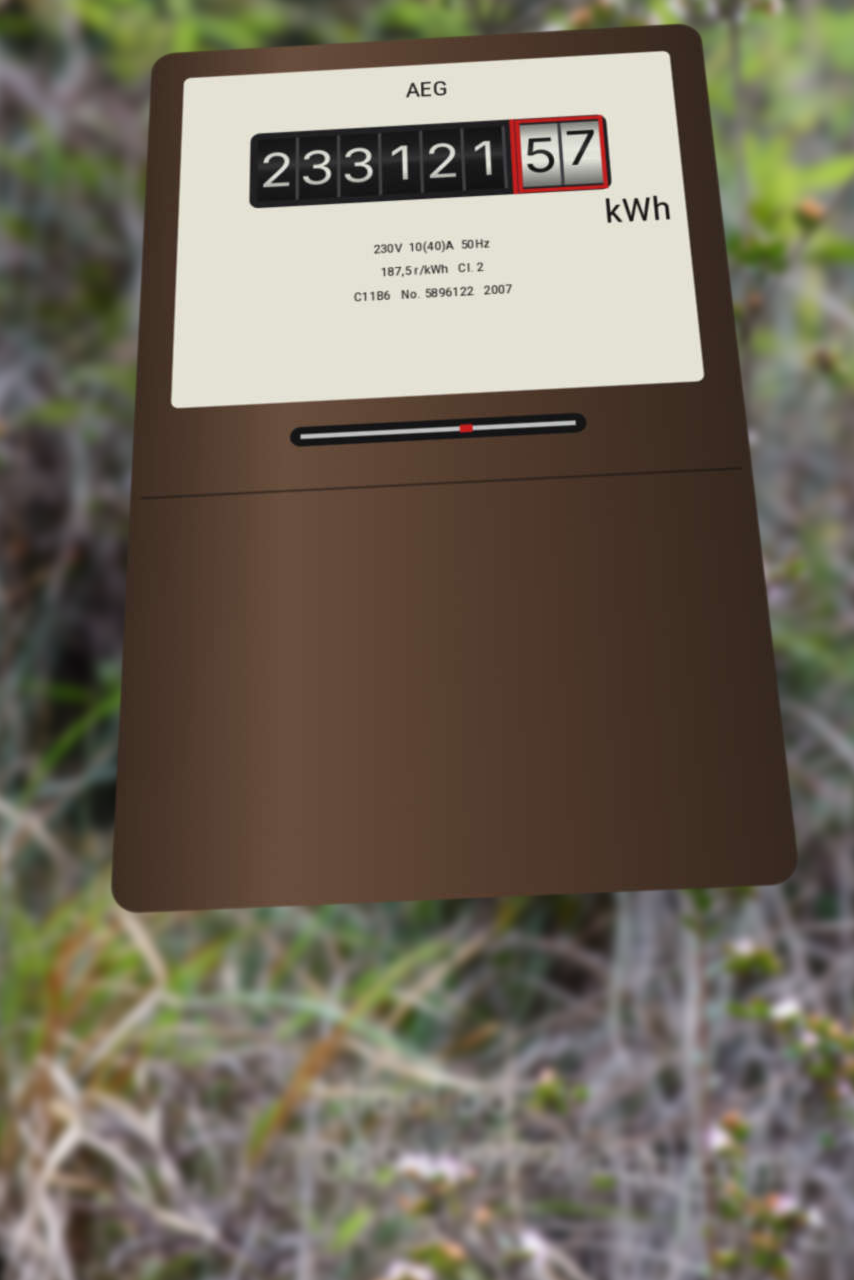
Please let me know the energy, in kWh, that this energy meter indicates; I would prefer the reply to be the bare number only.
233121.57
